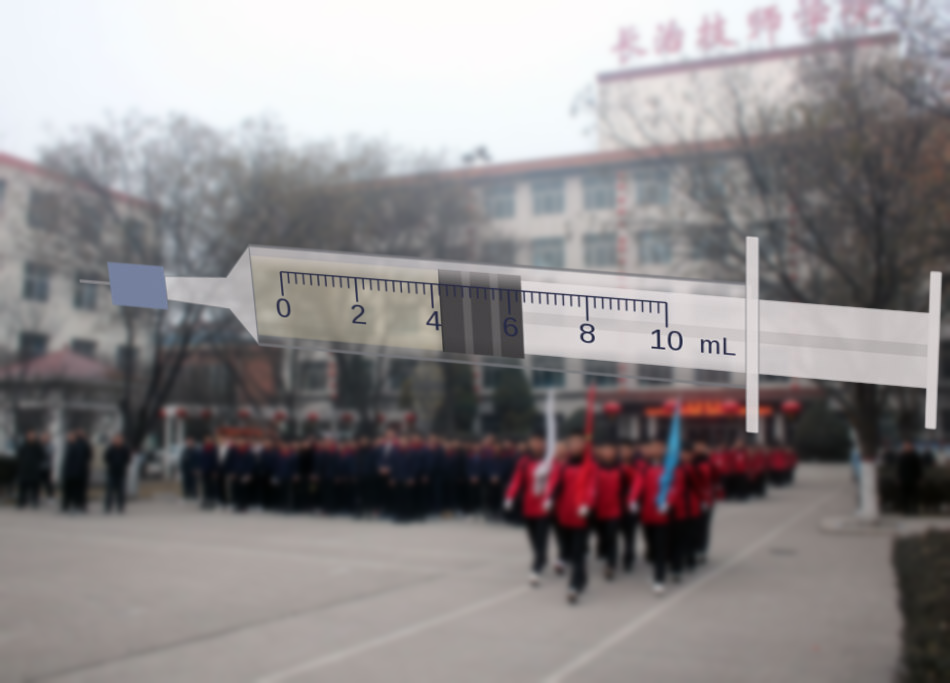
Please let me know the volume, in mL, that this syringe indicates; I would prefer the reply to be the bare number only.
4.2
